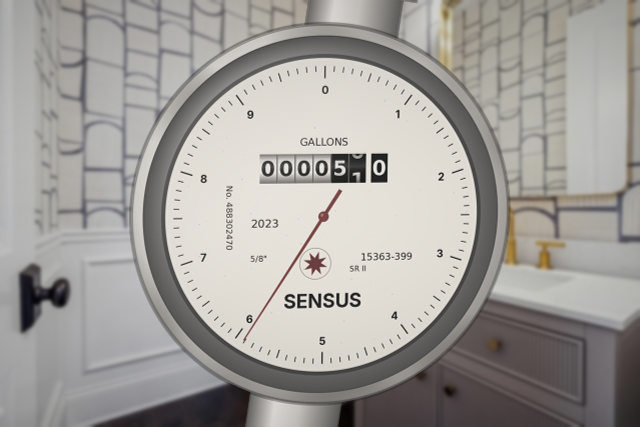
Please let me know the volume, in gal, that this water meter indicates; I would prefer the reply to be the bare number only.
505.9
